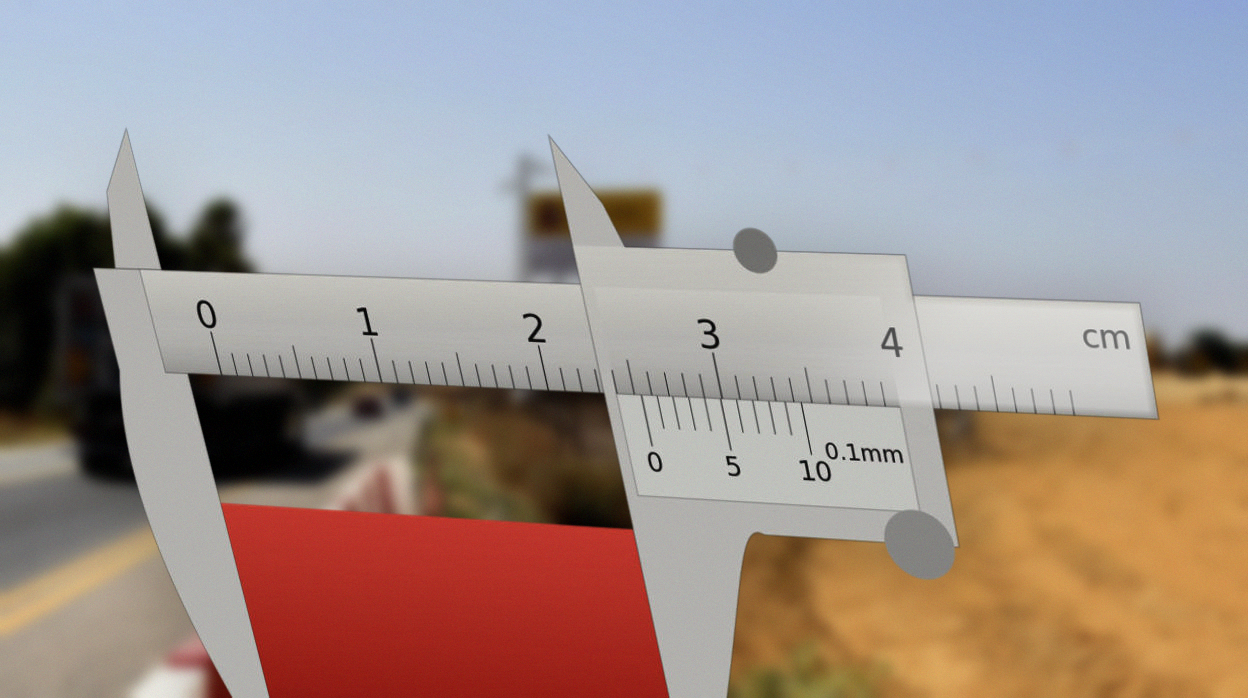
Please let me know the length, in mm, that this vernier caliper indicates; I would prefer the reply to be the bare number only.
25.4
